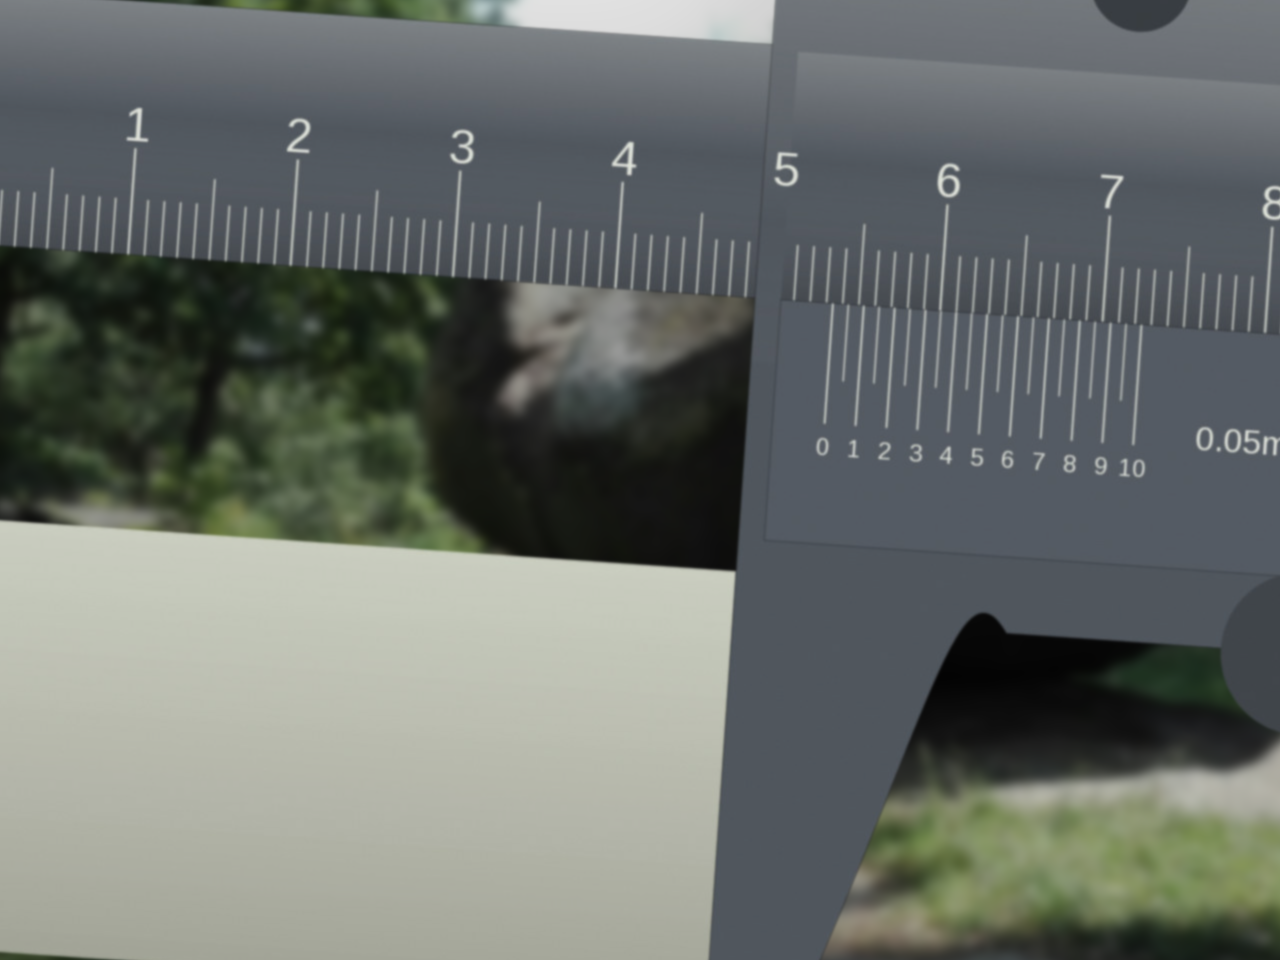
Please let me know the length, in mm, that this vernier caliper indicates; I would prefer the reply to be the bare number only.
53.4
